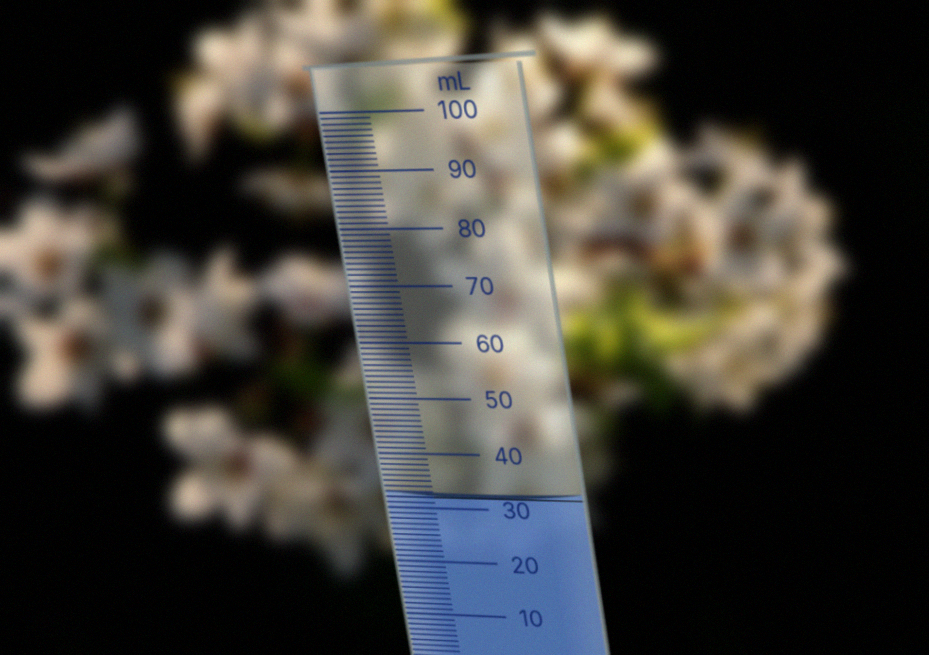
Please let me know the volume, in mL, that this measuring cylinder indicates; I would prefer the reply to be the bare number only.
32
